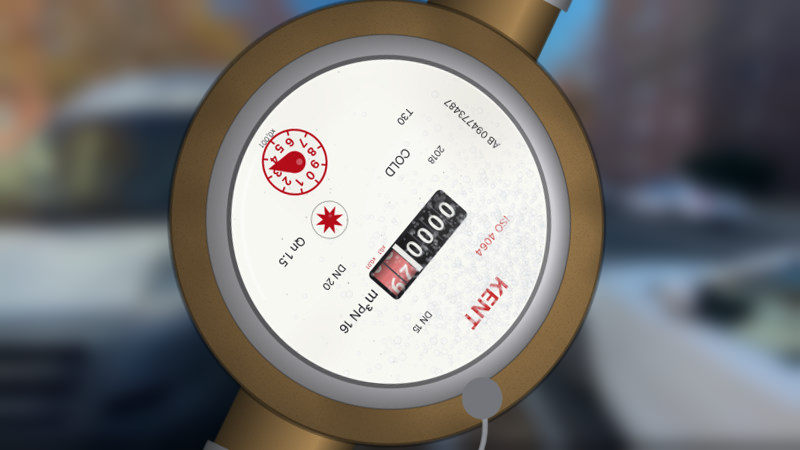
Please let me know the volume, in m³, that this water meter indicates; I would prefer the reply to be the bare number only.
0.293
